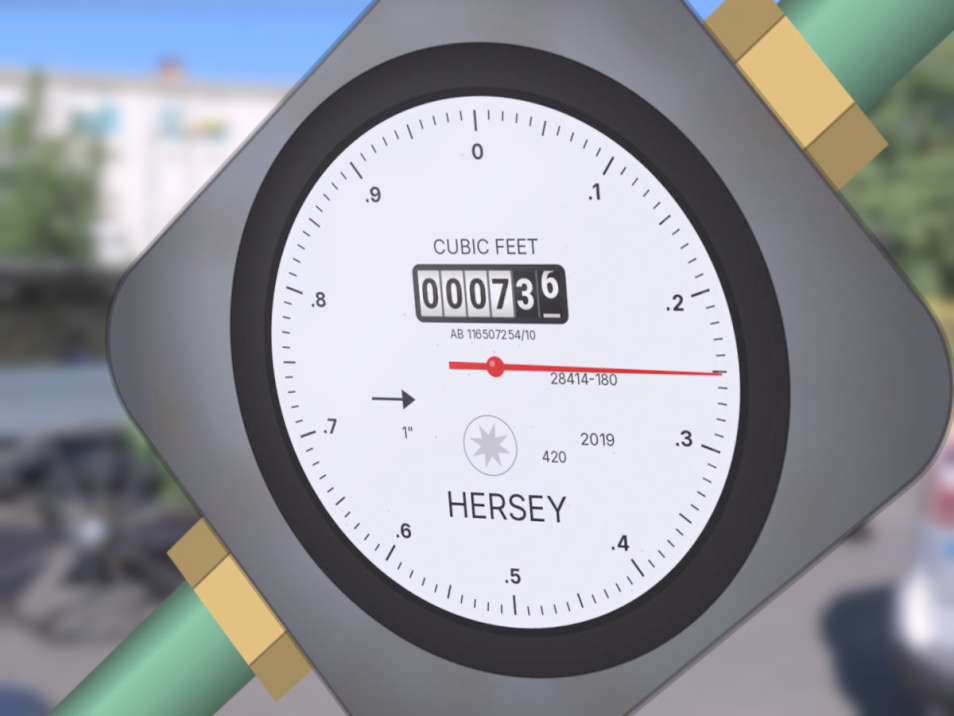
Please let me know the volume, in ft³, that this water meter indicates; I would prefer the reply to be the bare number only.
736.25
